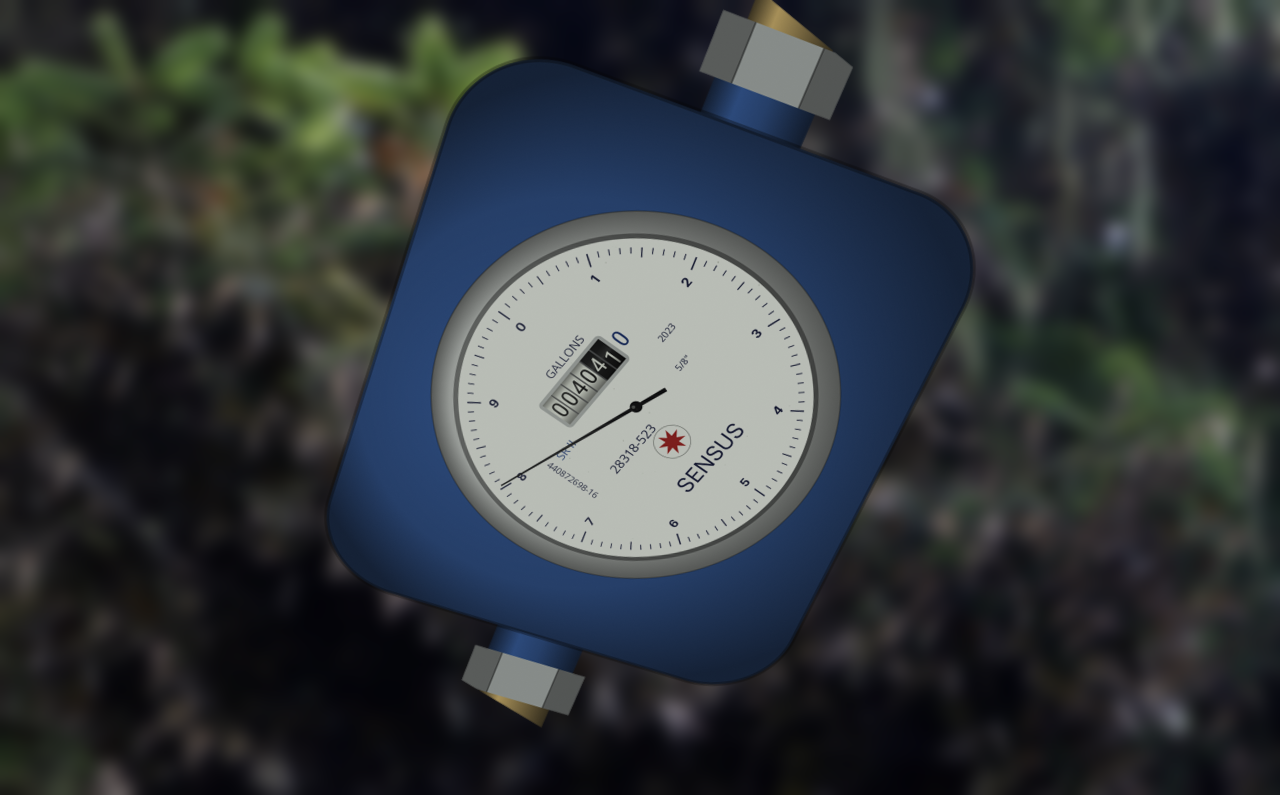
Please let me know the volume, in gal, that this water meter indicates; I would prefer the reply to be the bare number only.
40408.0
